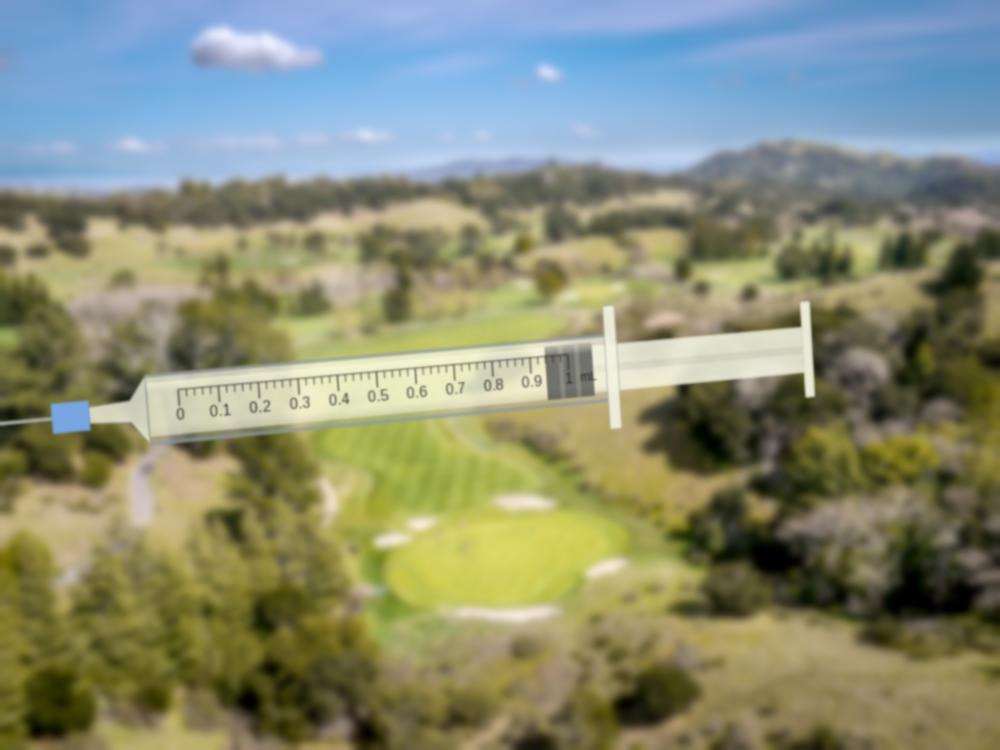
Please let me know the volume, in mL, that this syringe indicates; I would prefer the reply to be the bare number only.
0.94
